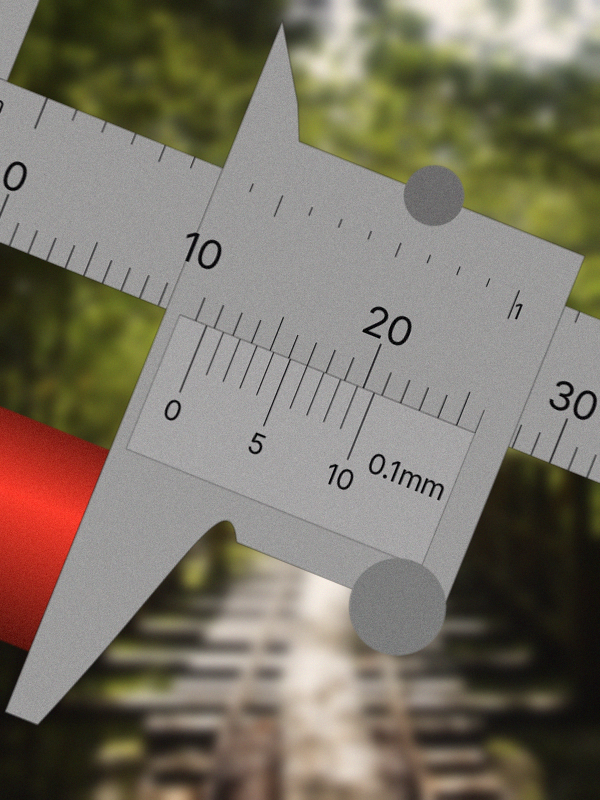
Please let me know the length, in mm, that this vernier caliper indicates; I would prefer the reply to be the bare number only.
11.6
